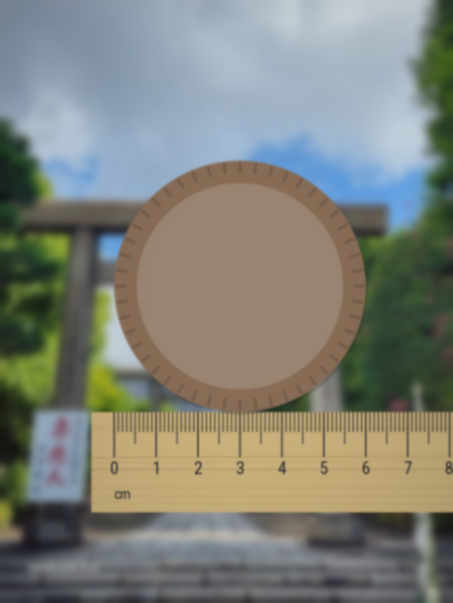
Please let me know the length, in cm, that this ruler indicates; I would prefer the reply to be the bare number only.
6
